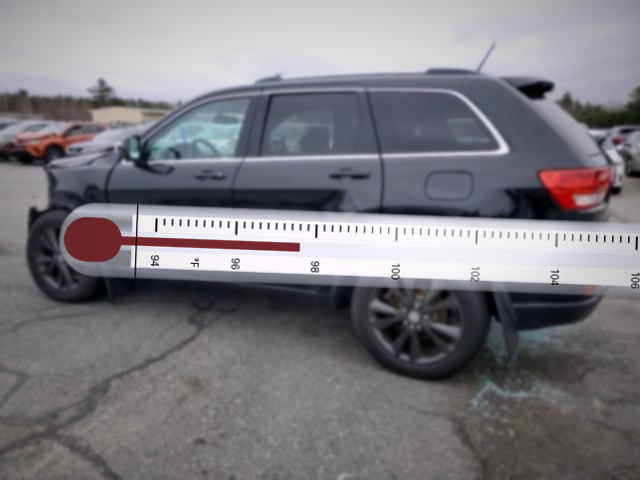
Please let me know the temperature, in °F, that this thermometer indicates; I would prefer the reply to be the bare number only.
97.6
